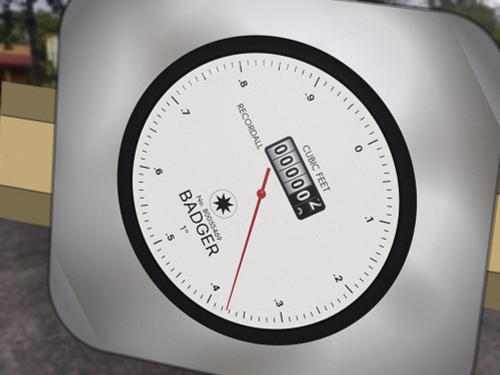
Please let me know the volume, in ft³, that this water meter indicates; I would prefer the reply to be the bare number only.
2.37
